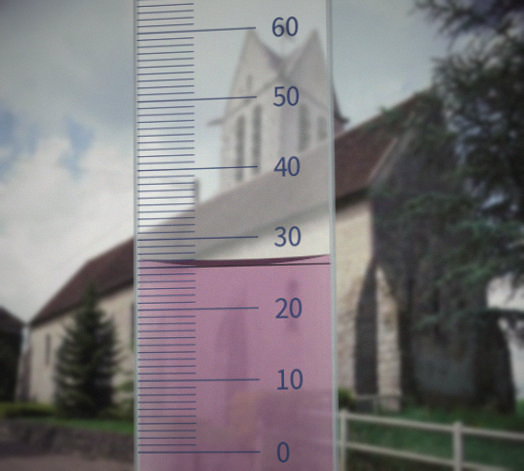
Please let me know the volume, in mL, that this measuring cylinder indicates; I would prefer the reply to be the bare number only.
26
